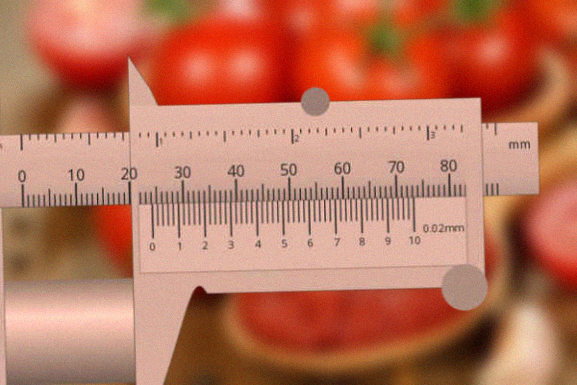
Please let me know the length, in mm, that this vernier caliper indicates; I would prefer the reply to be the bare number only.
24.2
